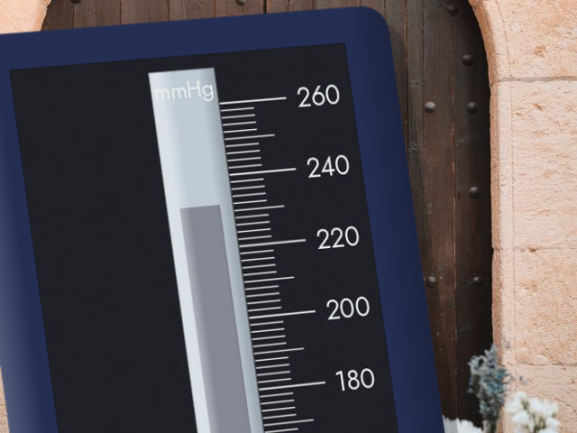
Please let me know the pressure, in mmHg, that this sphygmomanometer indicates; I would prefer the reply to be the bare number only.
232
